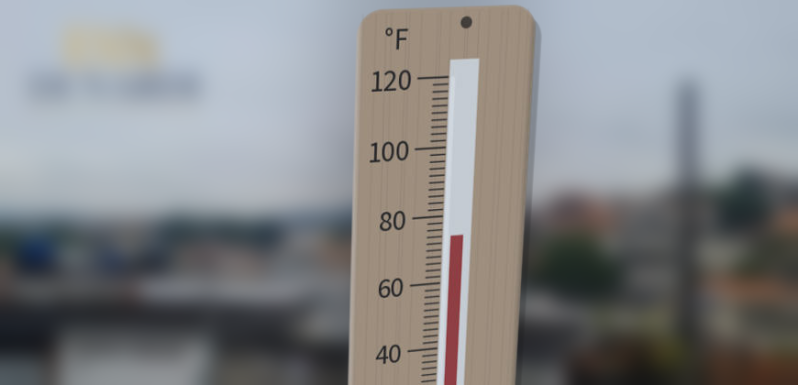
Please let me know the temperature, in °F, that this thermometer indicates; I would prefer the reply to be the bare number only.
74
